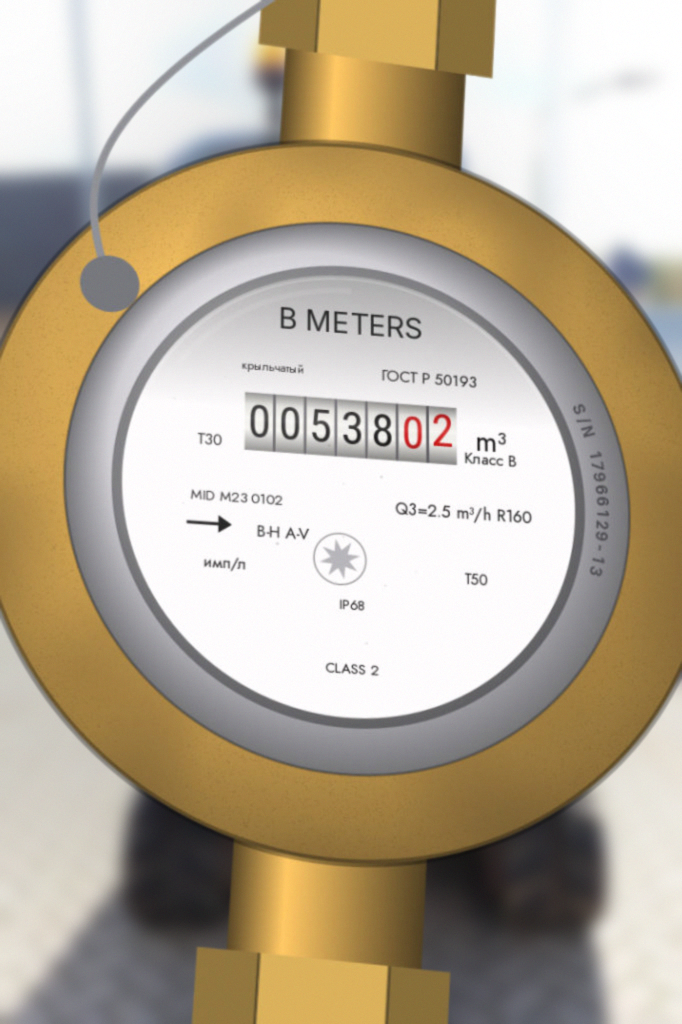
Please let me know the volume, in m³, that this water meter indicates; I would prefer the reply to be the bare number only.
538.02
